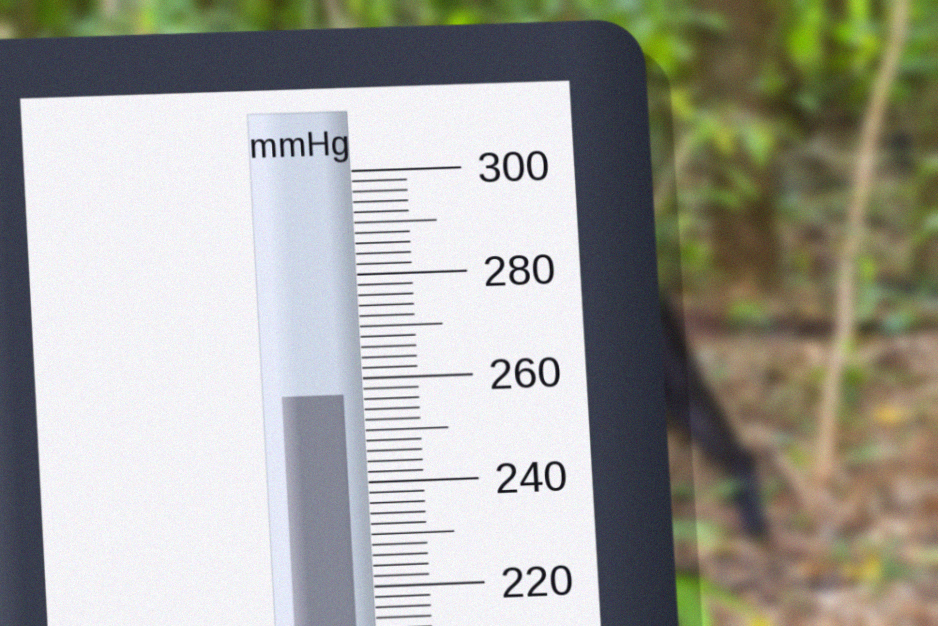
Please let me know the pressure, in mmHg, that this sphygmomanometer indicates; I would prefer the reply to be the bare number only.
257
